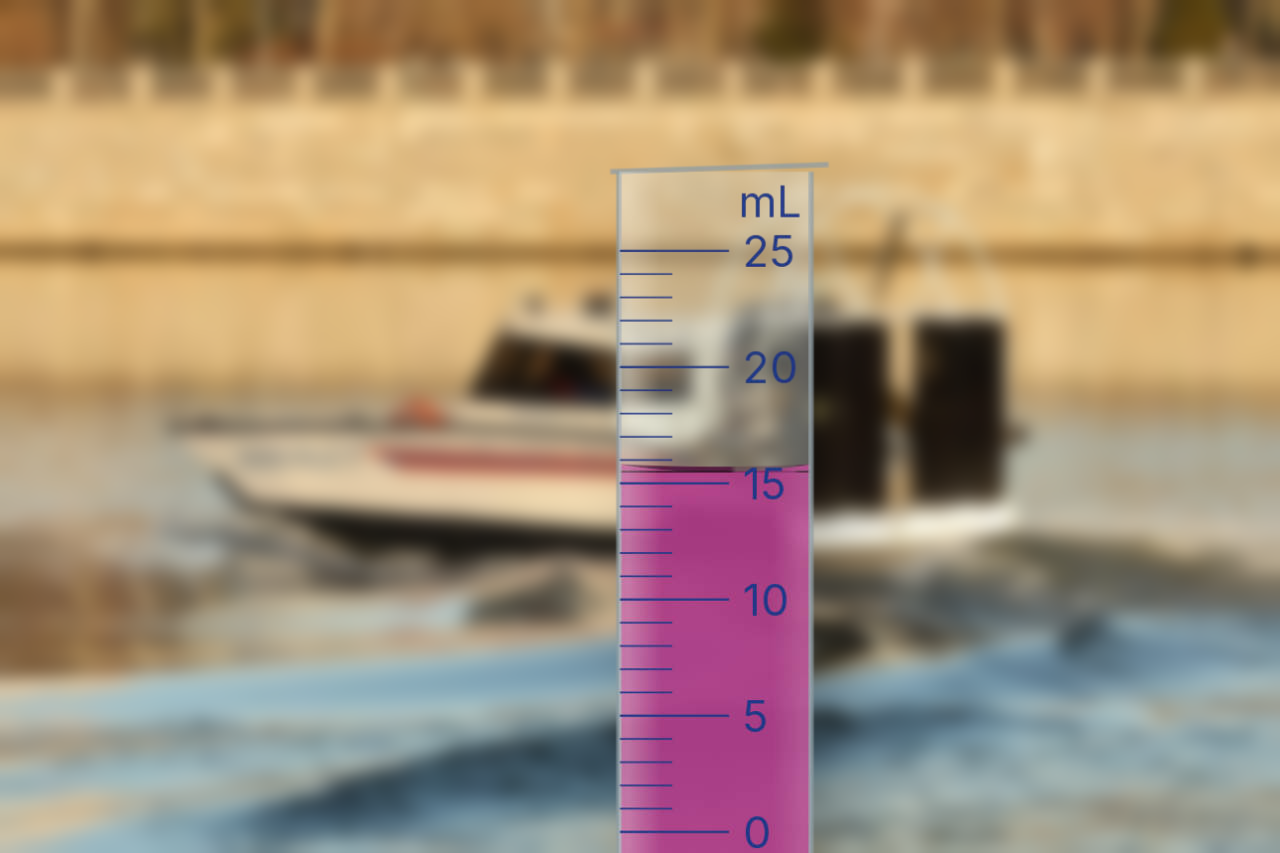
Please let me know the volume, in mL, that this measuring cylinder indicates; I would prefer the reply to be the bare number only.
15.5
